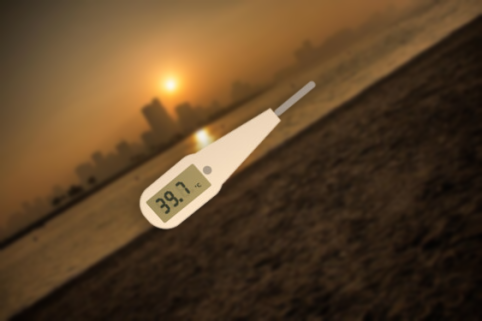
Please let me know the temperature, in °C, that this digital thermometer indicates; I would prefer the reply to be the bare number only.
39.7
